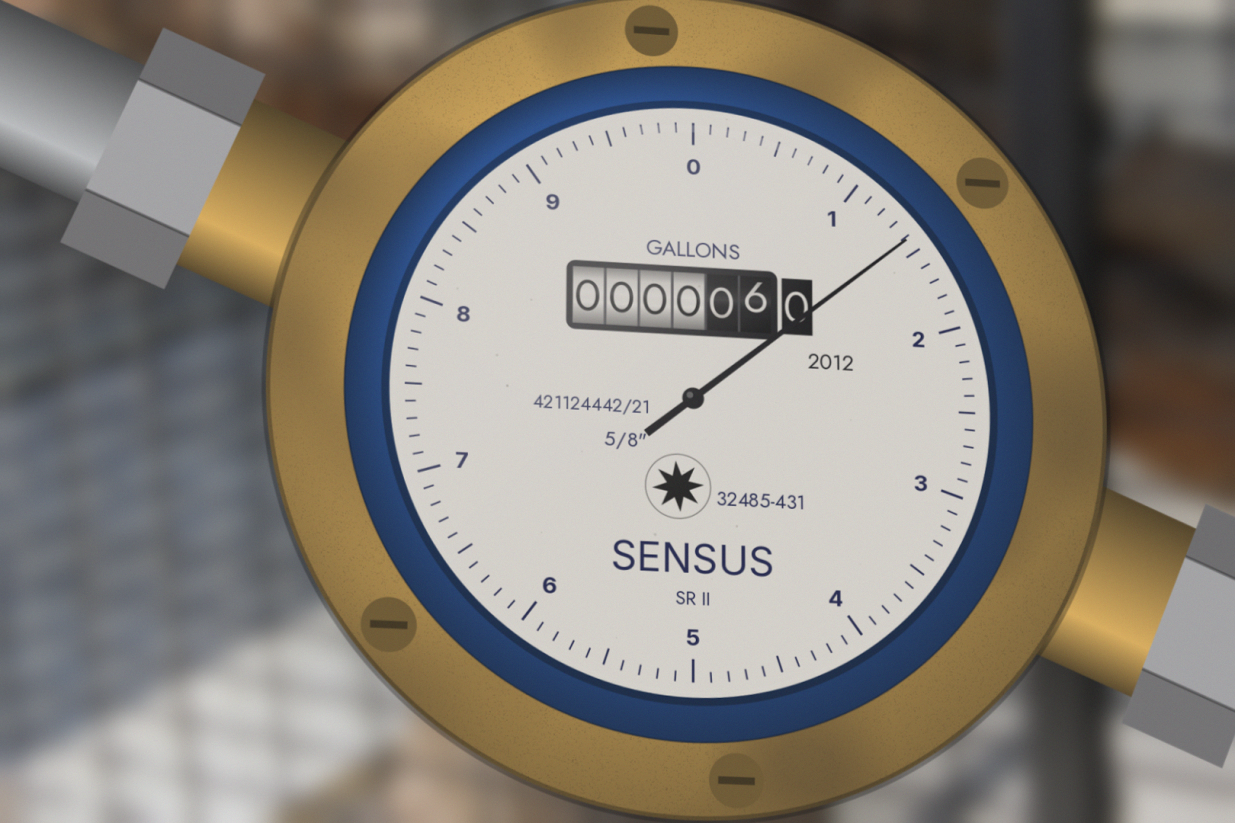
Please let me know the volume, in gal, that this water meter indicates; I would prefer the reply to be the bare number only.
61.4
